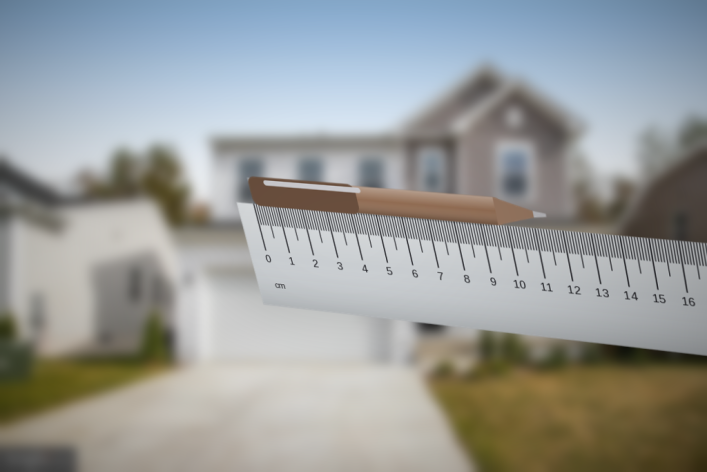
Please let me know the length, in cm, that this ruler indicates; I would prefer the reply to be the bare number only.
11.5
